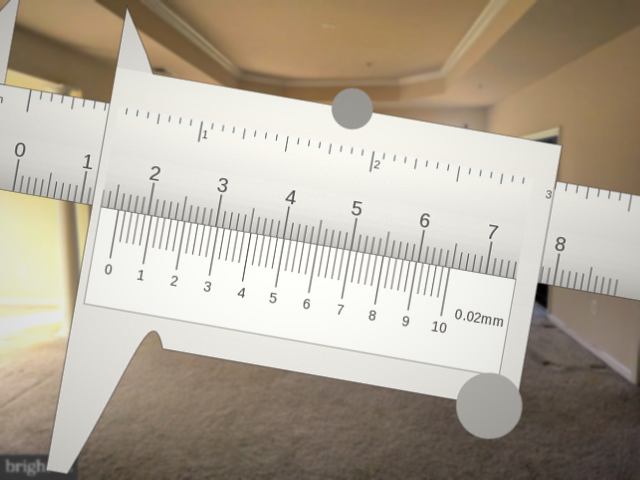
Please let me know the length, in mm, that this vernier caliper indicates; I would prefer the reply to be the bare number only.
15.6
